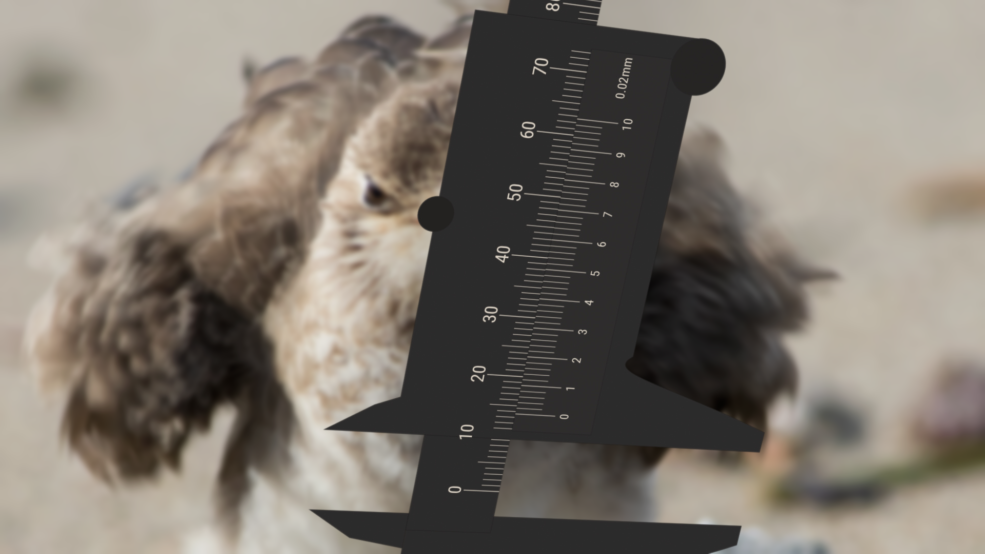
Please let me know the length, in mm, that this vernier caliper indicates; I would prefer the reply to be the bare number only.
13.6
